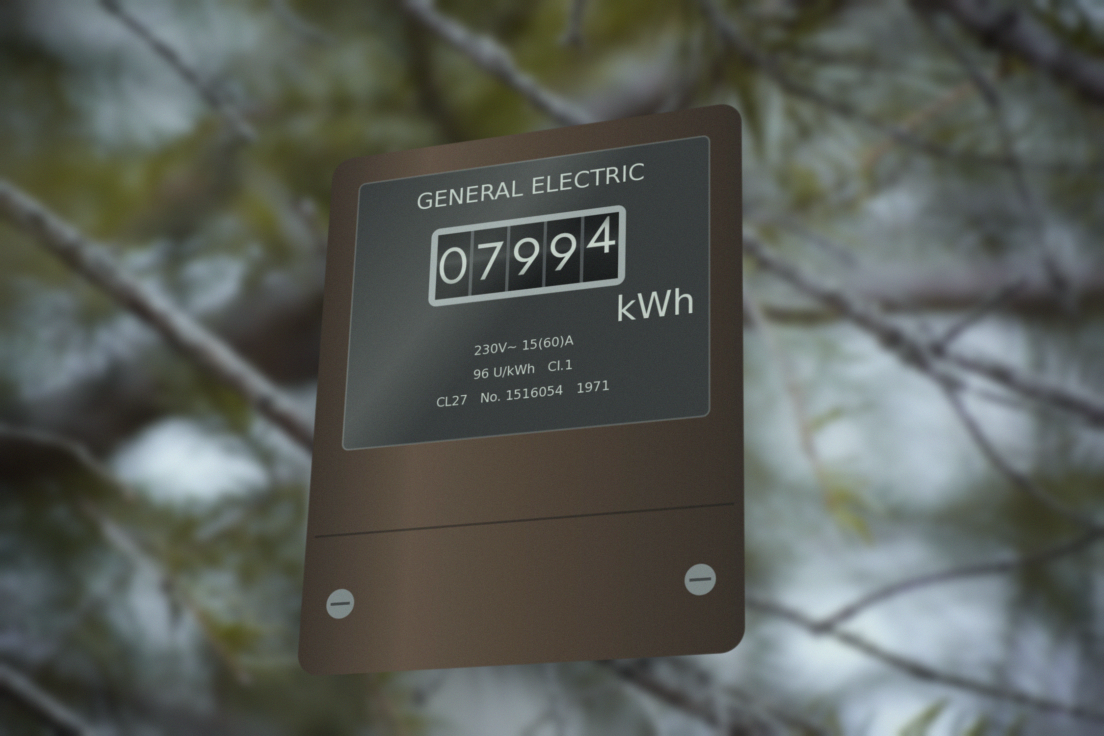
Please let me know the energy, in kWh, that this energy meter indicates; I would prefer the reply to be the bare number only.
7994
